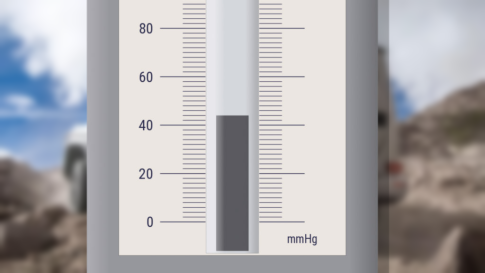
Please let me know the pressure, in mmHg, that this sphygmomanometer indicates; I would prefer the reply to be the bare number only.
44
